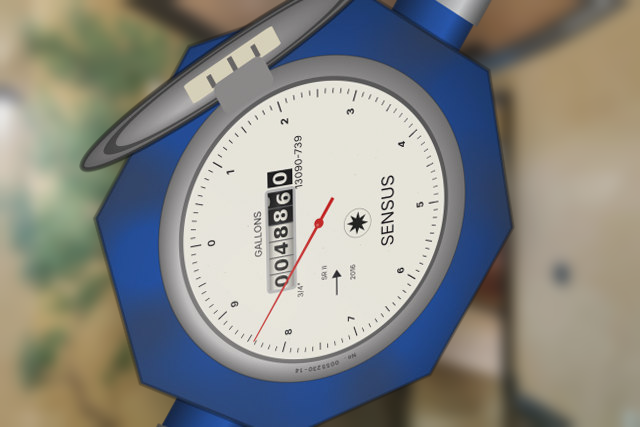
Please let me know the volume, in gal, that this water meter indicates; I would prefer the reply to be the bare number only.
48858.4
